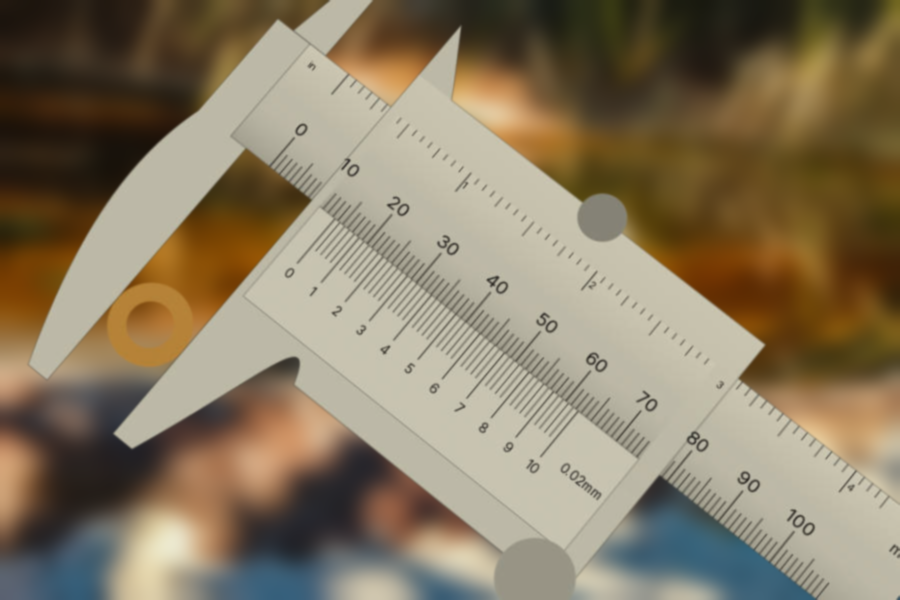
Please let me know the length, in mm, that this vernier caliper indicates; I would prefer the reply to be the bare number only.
13.5
